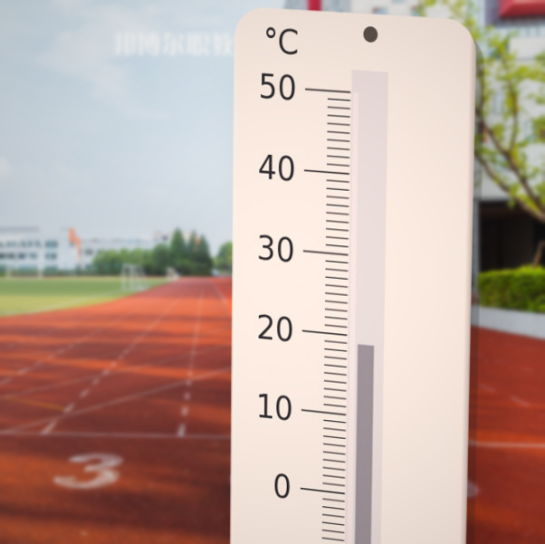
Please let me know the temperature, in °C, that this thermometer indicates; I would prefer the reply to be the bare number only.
19
